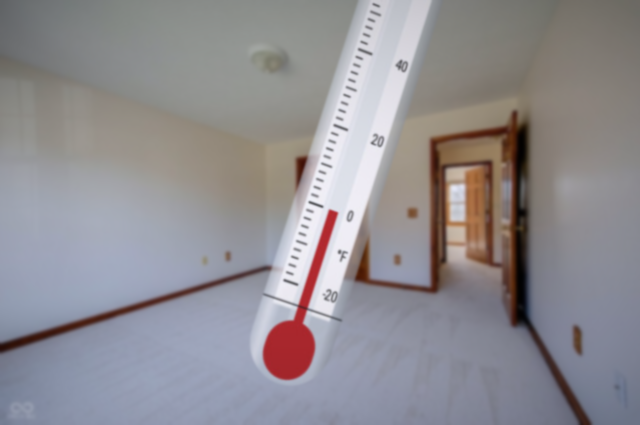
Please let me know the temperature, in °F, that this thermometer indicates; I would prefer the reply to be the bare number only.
0
